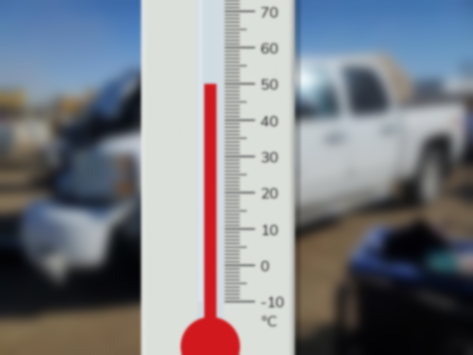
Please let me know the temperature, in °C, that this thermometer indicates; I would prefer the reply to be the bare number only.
50
